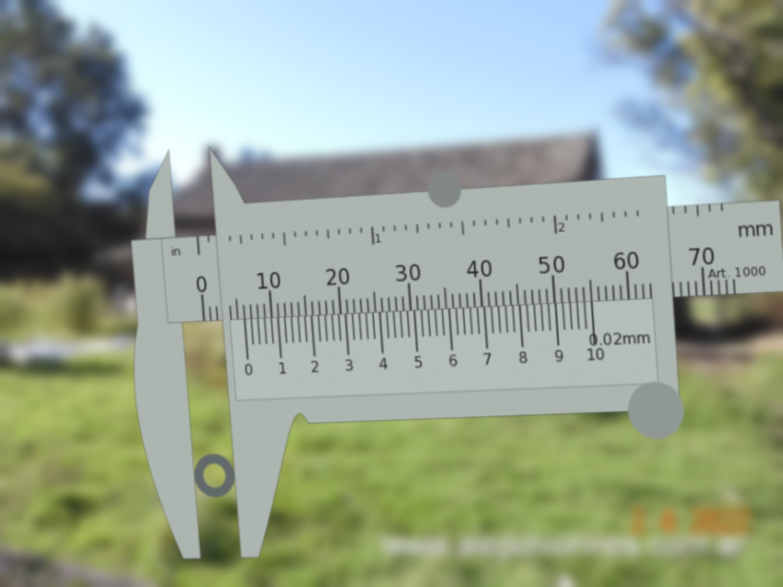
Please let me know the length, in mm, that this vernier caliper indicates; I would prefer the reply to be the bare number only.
6.0
